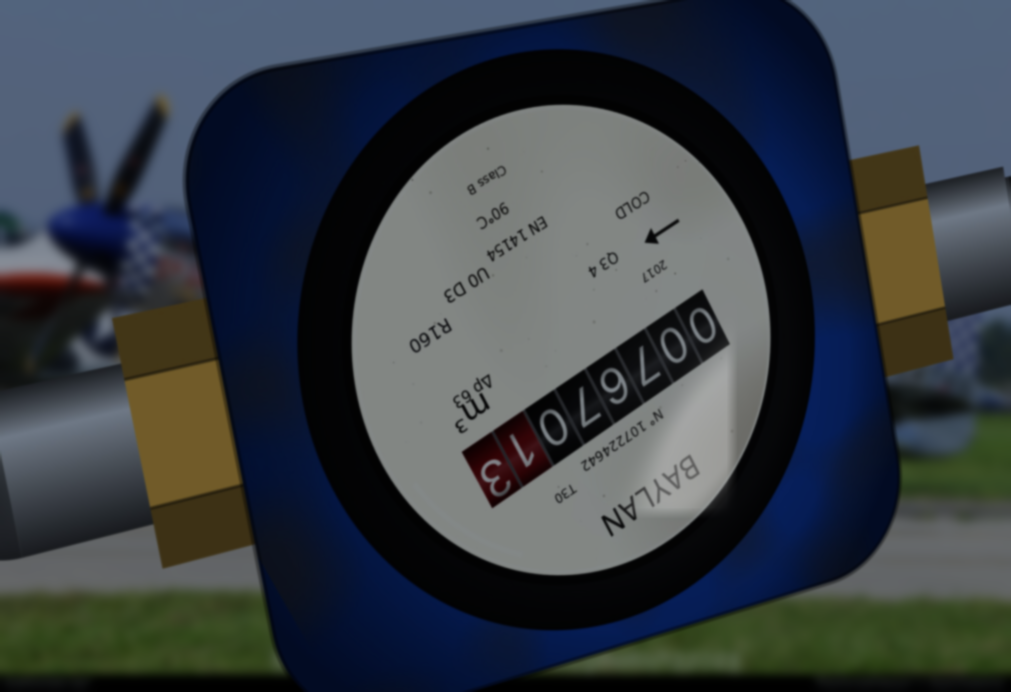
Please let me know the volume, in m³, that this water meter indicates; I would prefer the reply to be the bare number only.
7670.13
